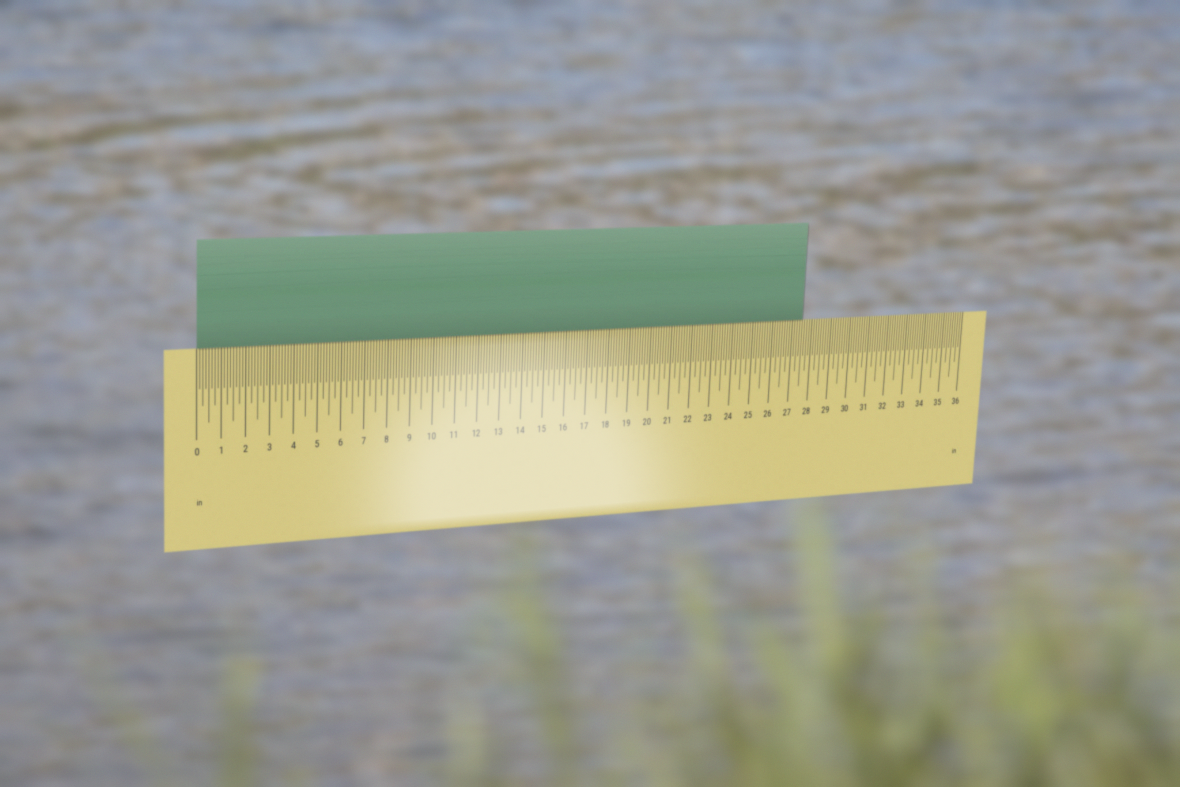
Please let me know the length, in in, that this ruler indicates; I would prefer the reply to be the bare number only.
27.5
